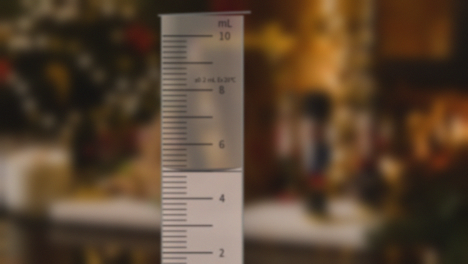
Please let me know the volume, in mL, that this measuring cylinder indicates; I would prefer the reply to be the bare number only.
5
